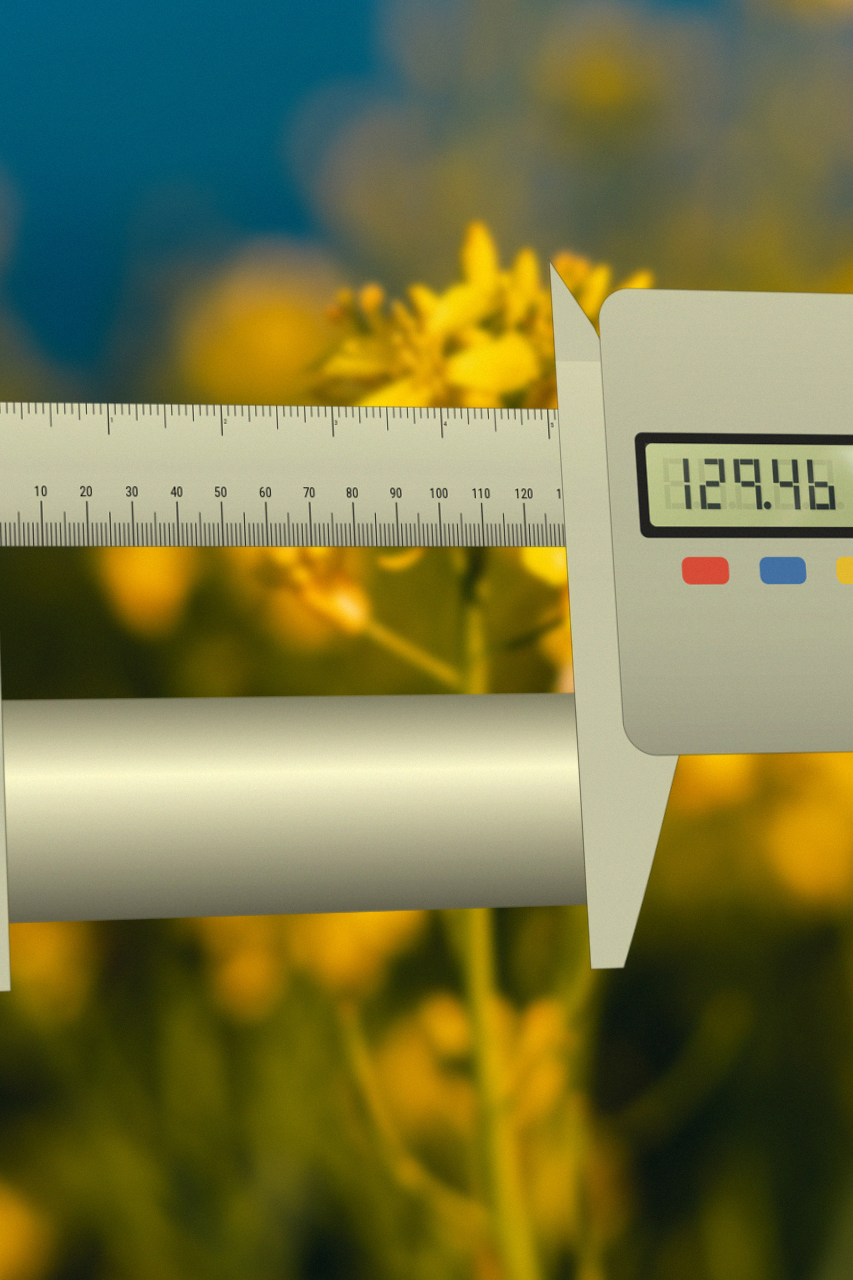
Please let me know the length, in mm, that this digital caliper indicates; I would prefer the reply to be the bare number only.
129.46
